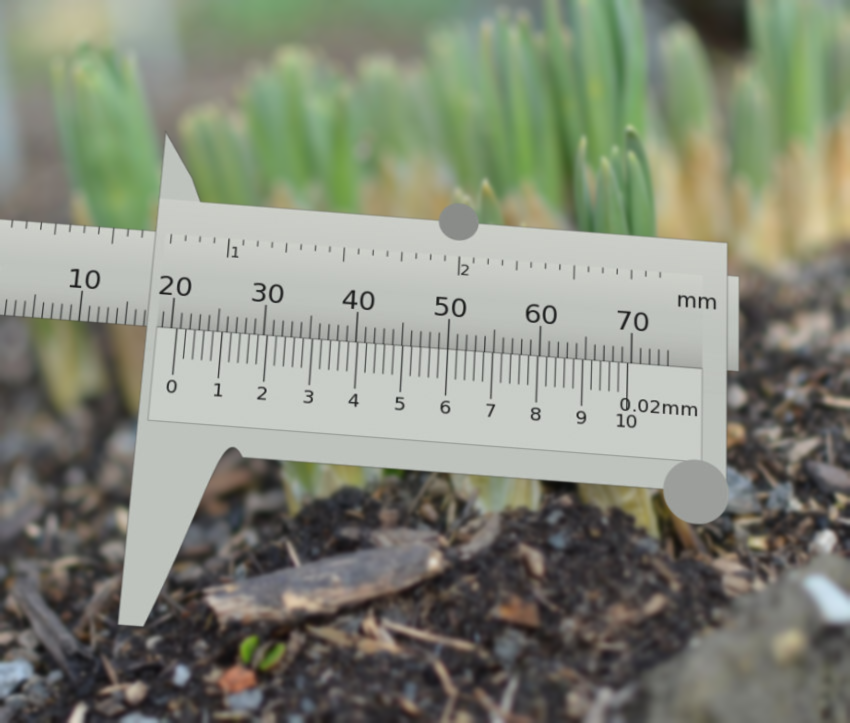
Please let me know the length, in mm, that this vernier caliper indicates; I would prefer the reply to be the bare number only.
20.6
